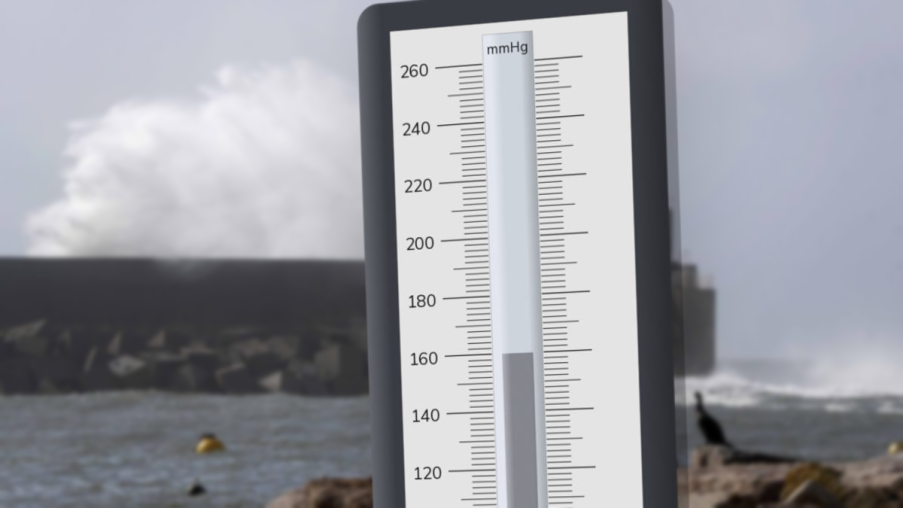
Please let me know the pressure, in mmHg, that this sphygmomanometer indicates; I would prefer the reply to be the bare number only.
160
